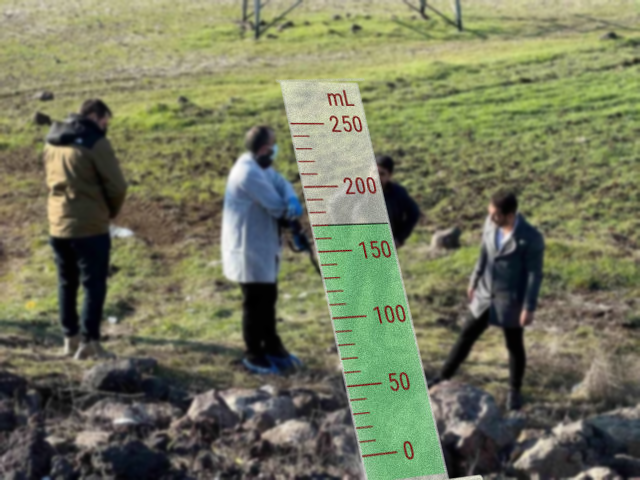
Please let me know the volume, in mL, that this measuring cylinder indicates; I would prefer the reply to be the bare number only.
170
